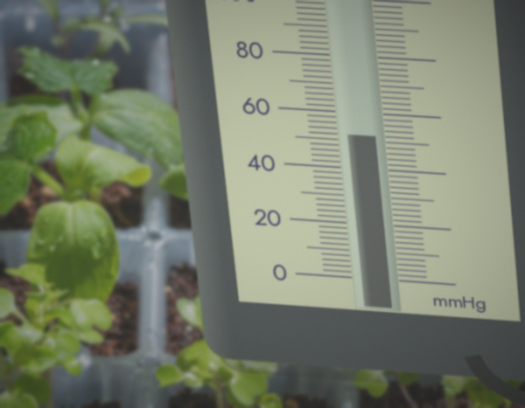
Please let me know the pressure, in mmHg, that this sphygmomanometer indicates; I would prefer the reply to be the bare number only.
52
